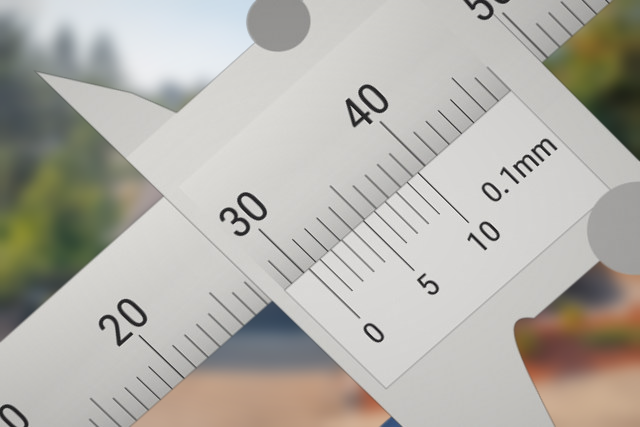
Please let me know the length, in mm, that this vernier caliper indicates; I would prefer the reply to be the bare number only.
30.4
